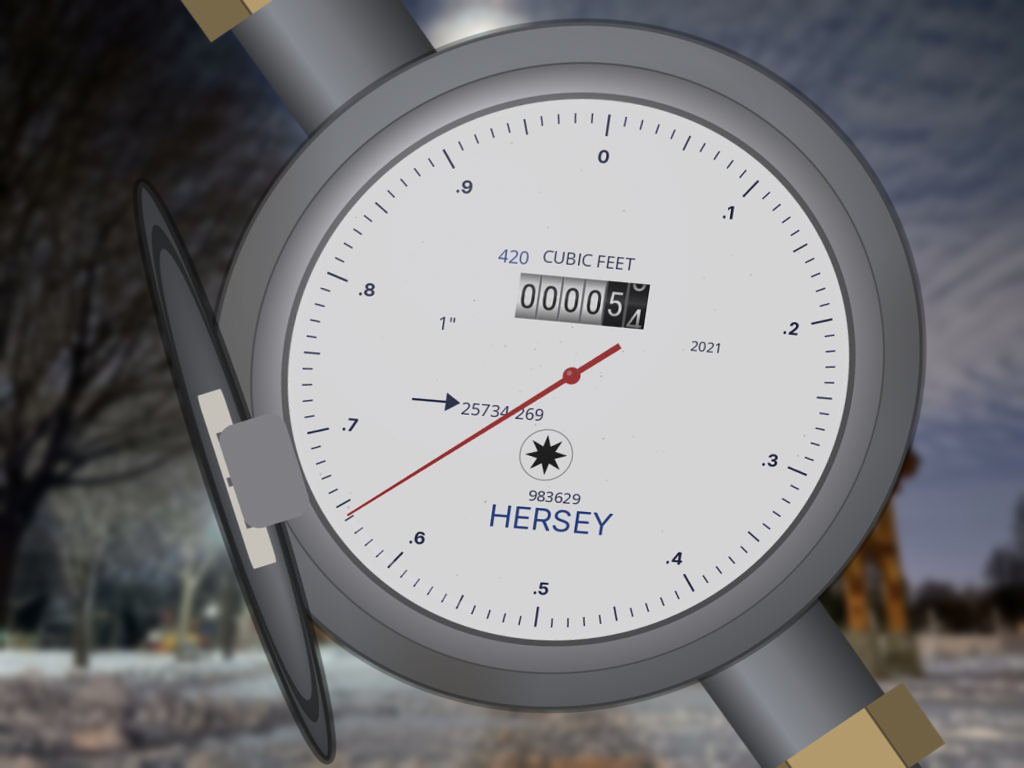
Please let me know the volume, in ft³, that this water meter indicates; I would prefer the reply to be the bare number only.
53.64
